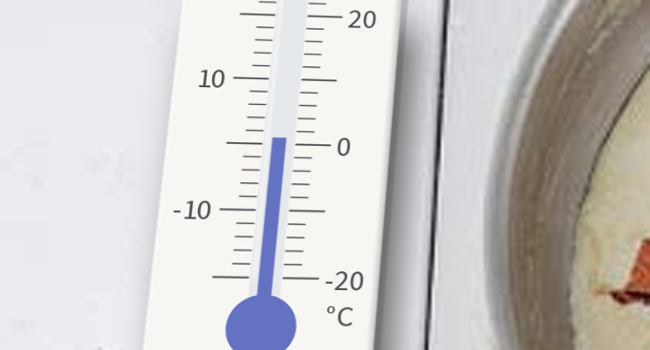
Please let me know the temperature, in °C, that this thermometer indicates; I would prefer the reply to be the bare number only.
1
